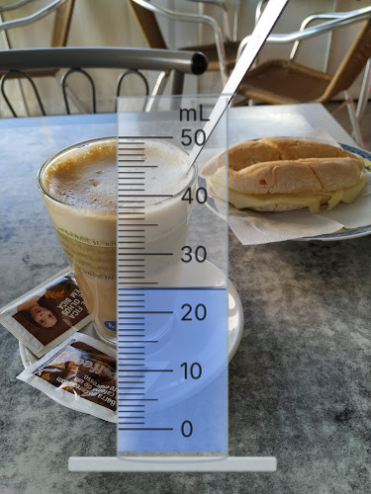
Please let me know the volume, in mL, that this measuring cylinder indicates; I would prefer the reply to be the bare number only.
24
